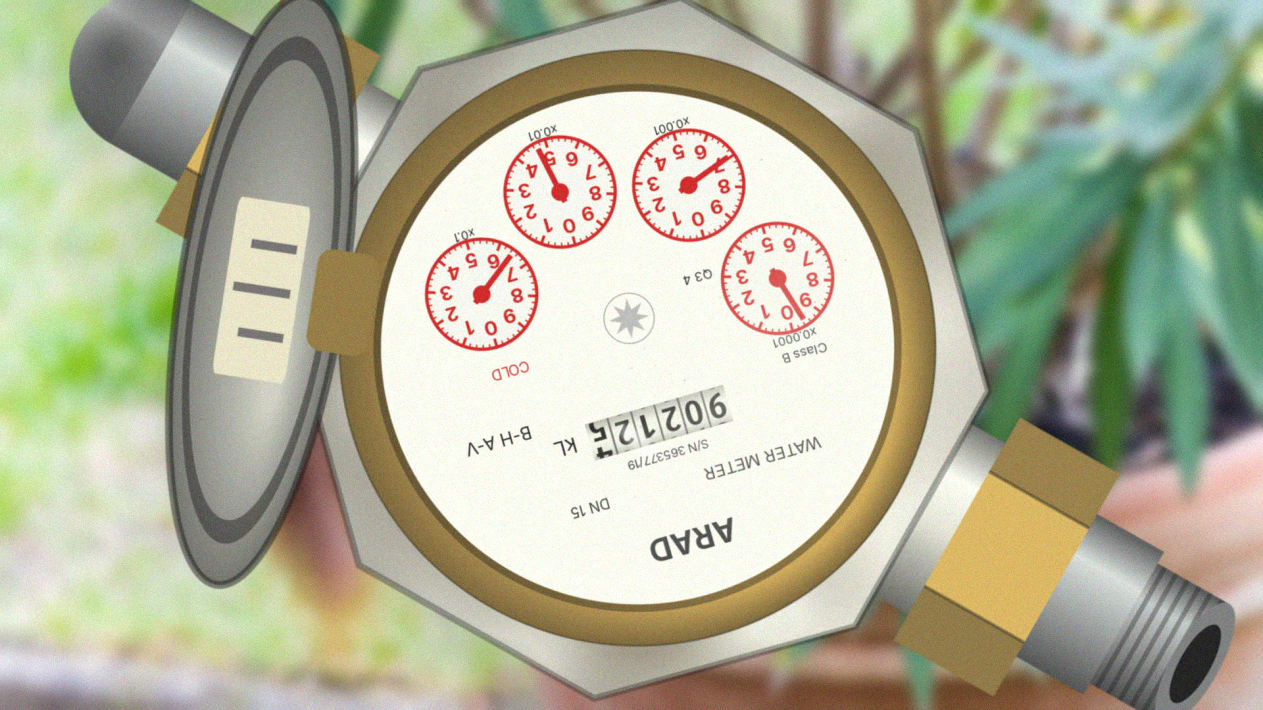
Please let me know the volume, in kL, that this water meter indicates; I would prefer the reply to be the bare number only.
902124.6469
